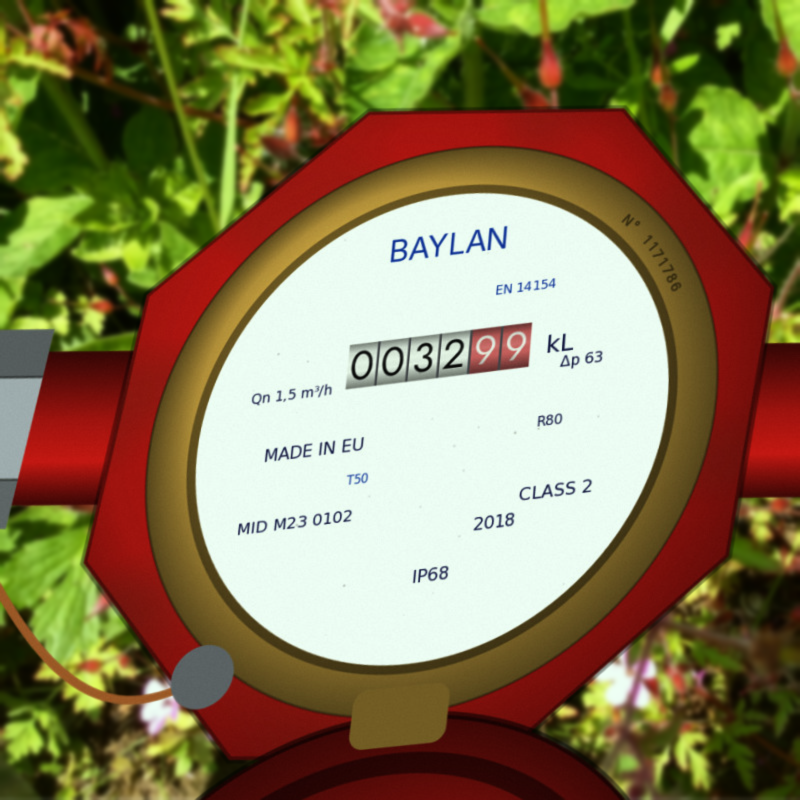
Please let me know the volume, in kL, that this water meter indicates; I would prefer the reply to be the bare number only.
32.99
